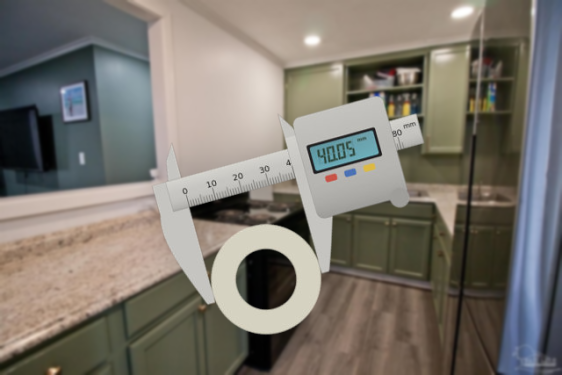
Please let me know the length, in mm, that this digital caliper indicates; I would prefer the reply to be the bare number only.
40.05
